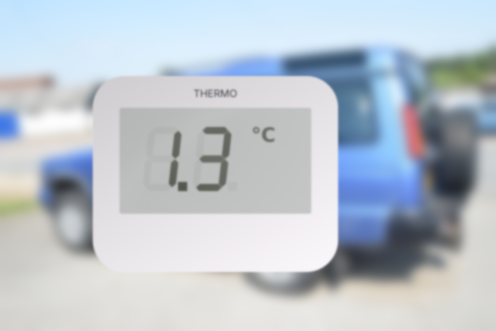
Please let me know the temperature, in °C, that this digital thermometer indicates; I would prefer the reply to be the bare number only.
1.3
